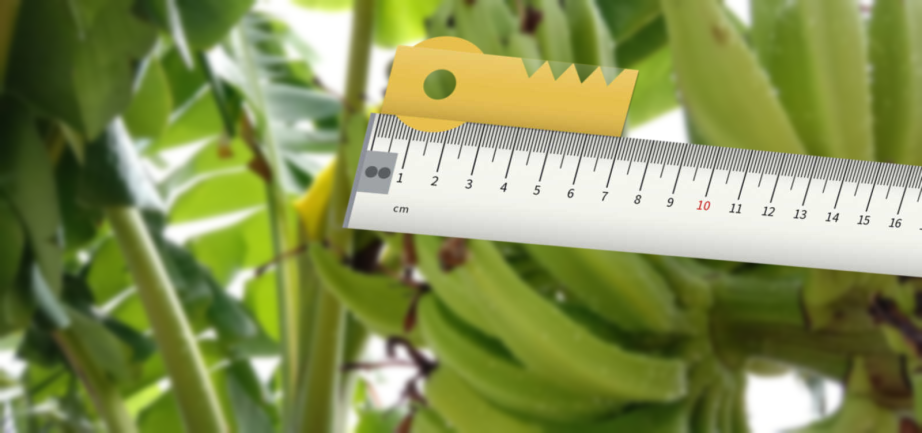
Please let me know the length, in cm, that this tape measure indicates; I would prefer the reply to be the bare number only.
7
